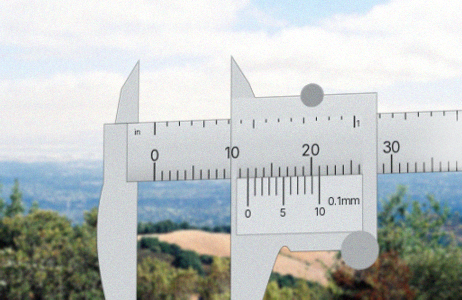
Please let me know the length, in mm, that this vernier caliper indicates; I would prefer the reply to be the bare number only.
12.0
